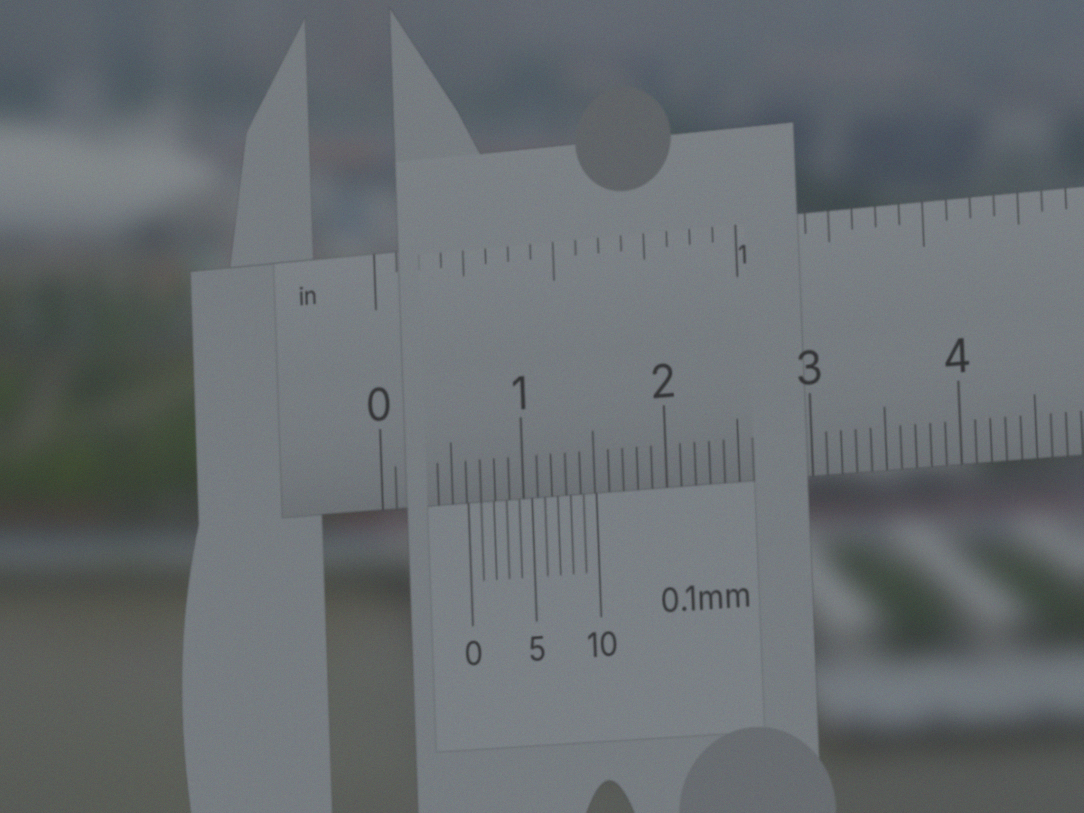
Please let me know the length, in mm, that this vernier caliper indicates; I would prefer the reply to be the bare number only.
6.1
